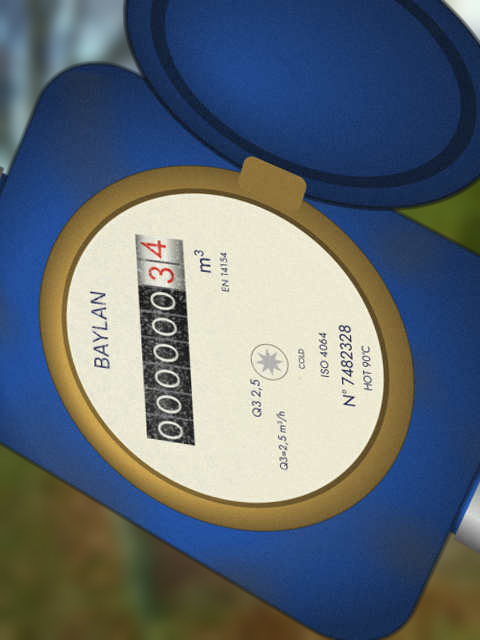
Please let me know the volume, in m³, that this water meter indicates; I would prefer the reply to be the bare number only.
0.34
